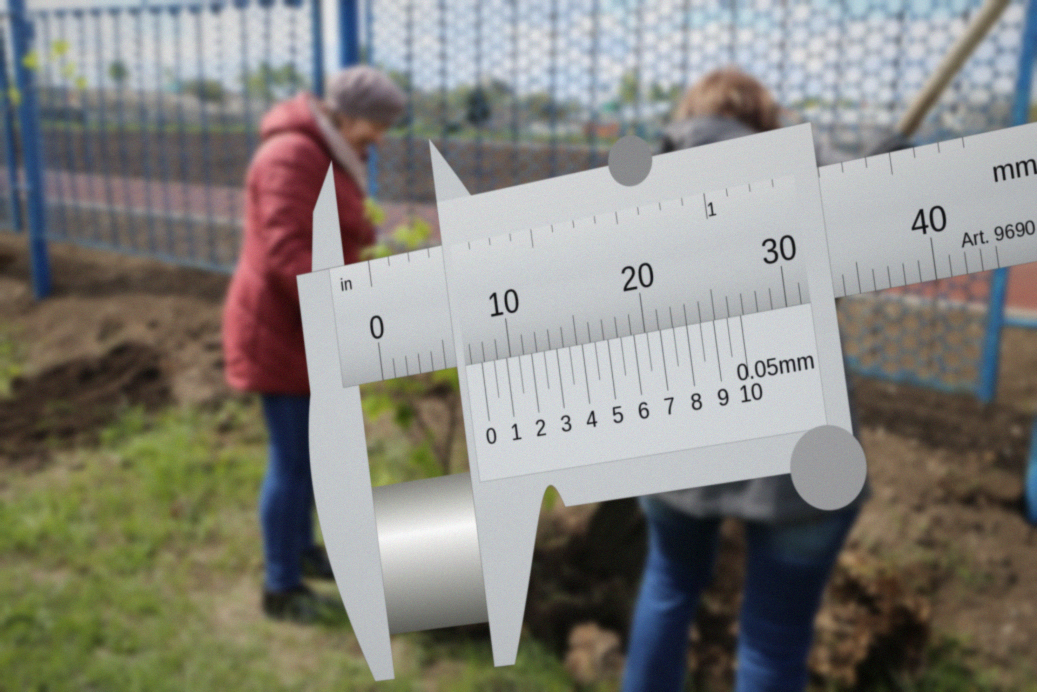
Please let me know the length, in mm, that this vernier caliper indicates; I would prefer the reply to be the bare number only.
7.8
